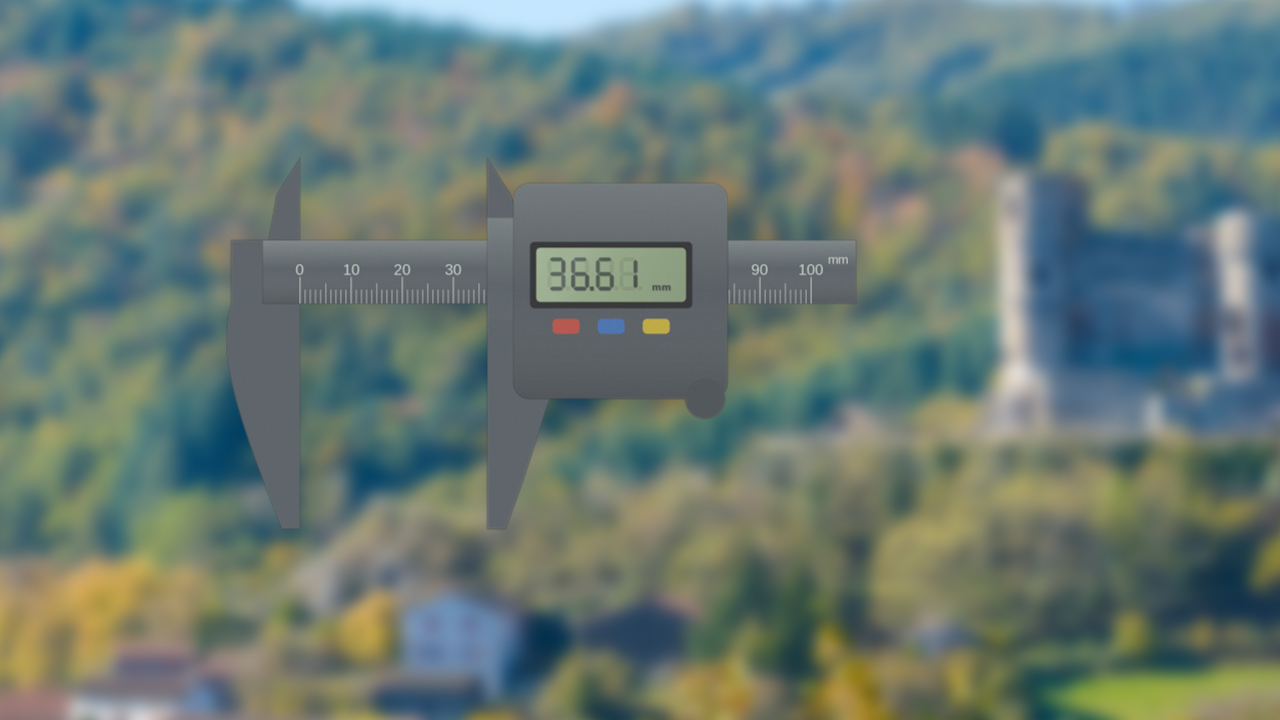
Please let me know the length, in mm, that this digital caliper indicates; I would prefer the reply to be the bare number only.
36.61
